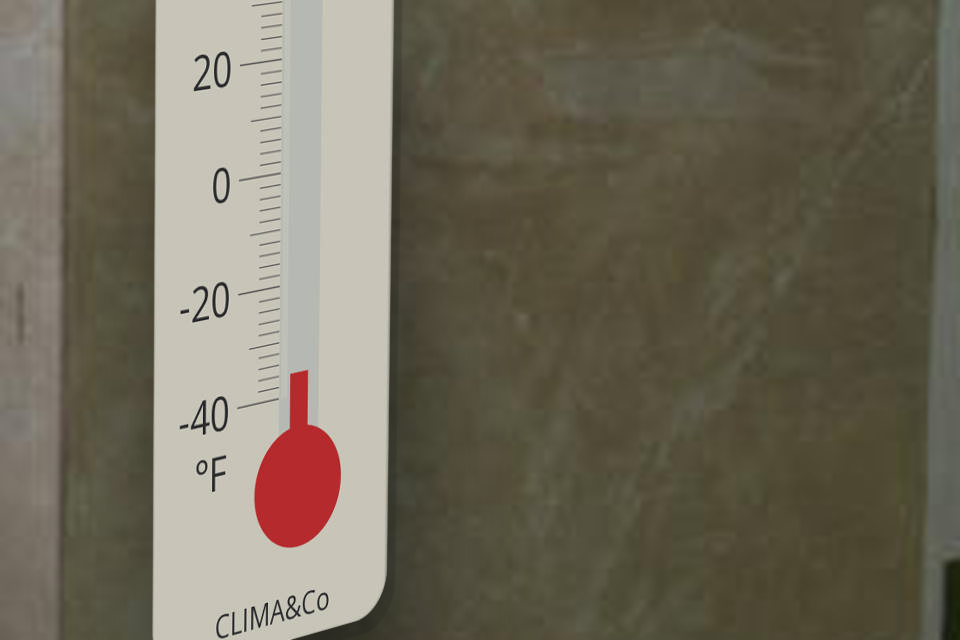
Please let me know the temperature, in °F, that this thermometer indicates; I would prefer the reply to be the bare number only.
-36
